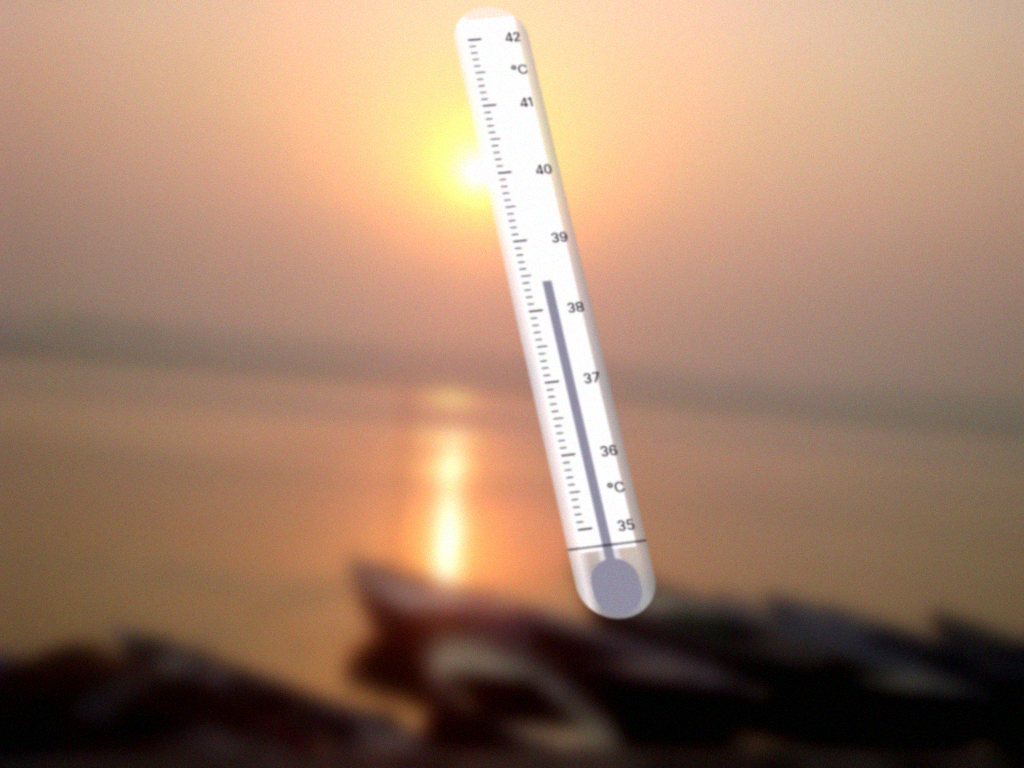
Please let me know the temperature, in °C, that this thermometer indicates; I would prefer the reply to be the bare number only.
38.4
